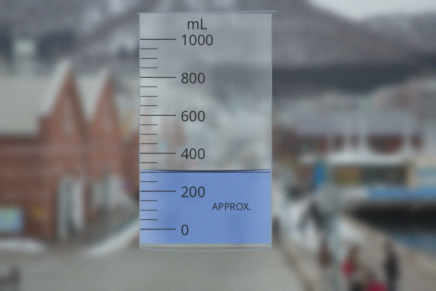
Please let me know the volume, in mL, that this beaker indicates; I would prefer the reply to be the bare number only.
300
